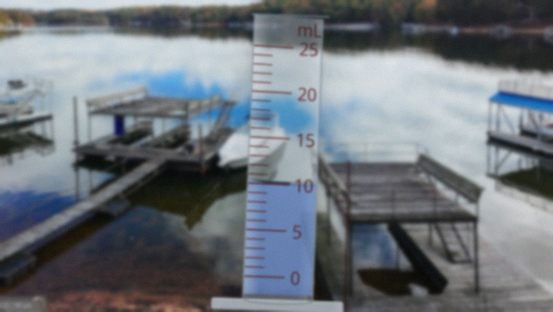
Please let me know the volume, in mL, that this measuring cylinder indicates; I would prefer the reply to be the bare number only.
10
